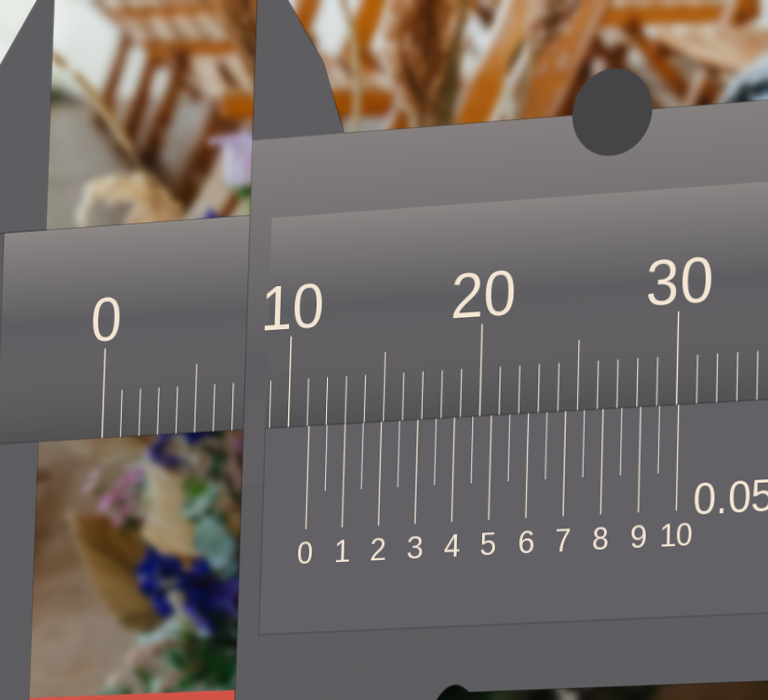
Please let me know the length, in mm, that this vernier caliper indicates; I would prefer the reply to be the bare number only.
11.1
